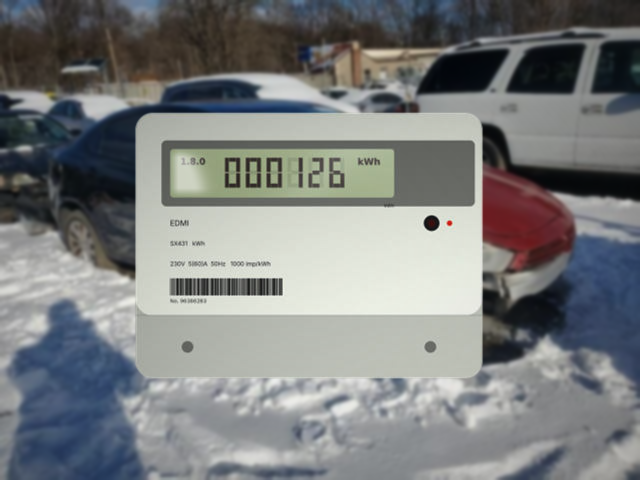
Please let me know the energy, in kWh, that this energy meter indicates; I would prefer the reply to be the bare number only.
126
